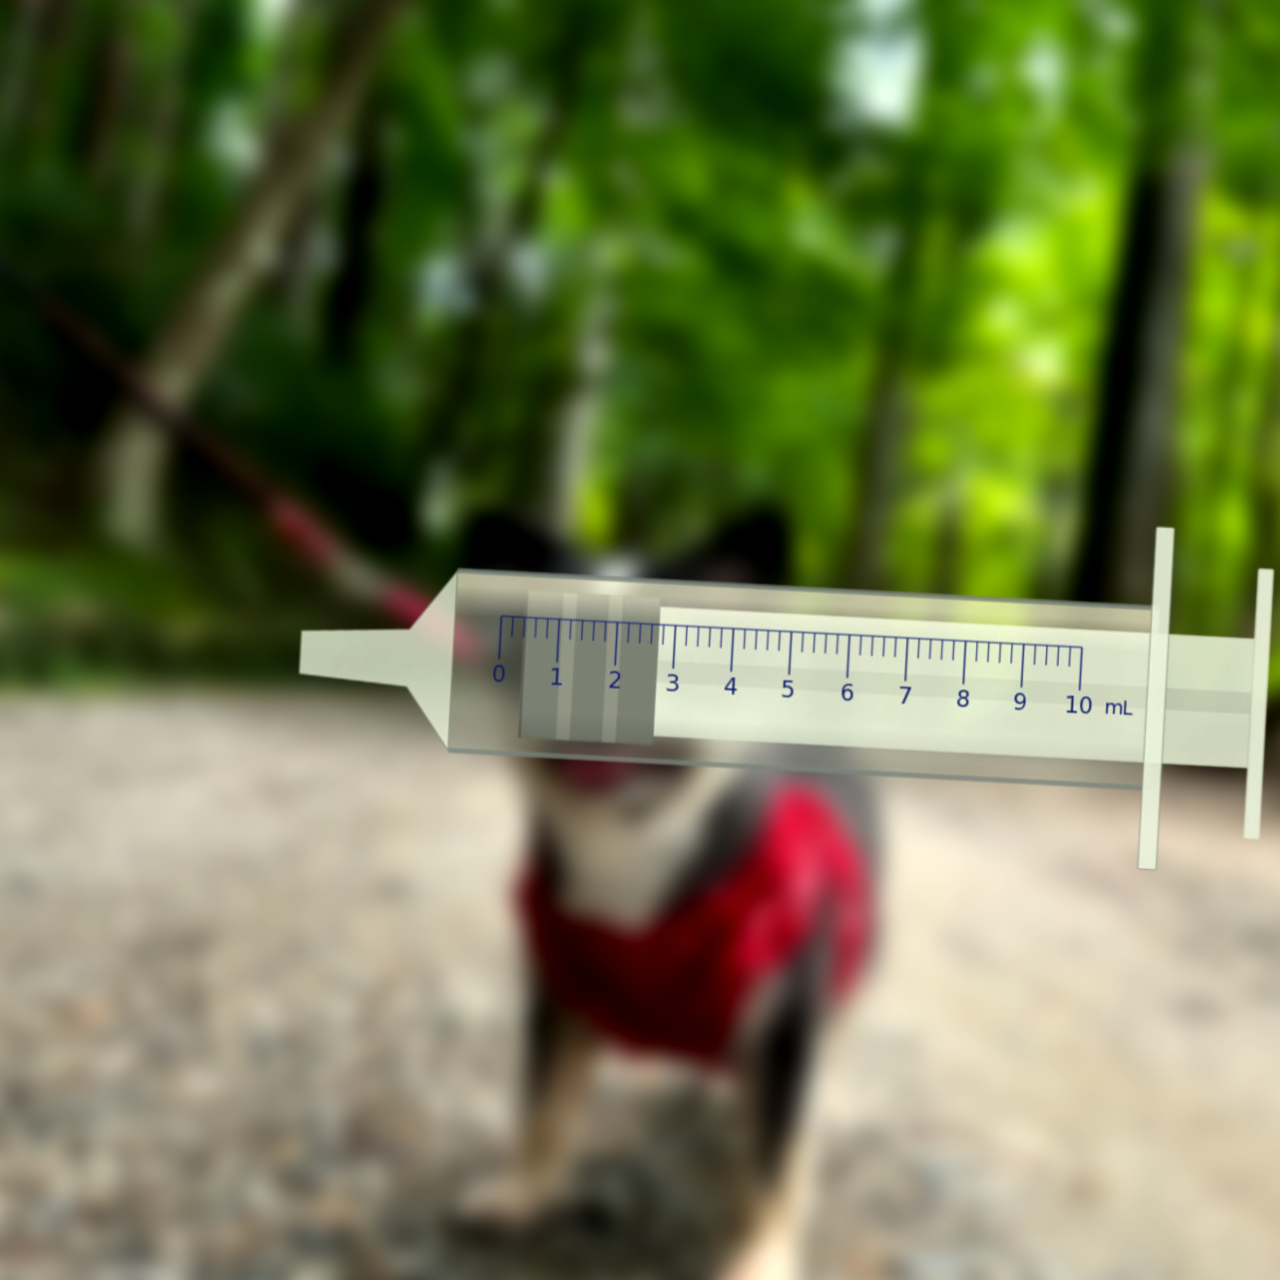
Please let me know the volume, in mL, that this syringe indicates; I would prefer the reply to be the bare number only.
0.4
